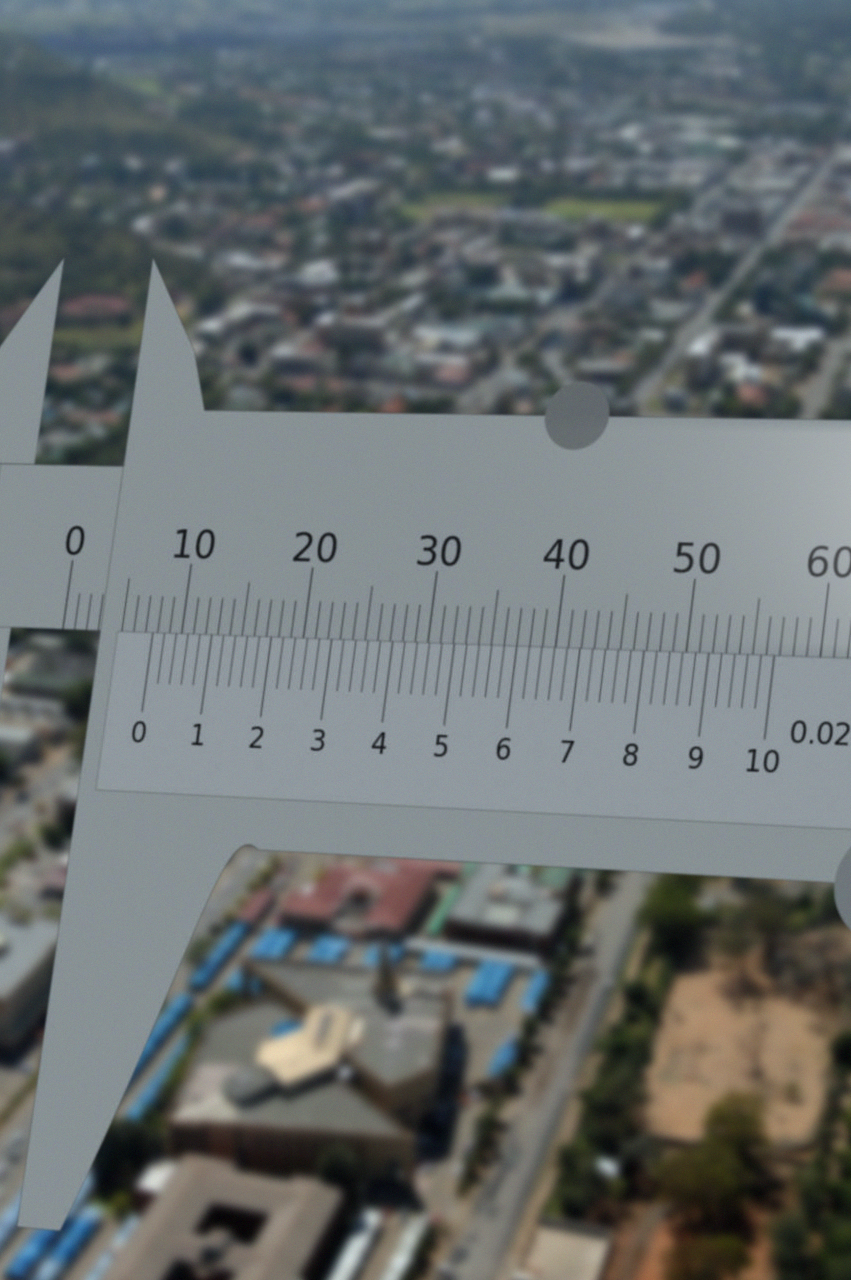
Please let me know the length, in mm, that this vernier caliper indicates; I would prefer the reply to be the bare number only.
7.6
